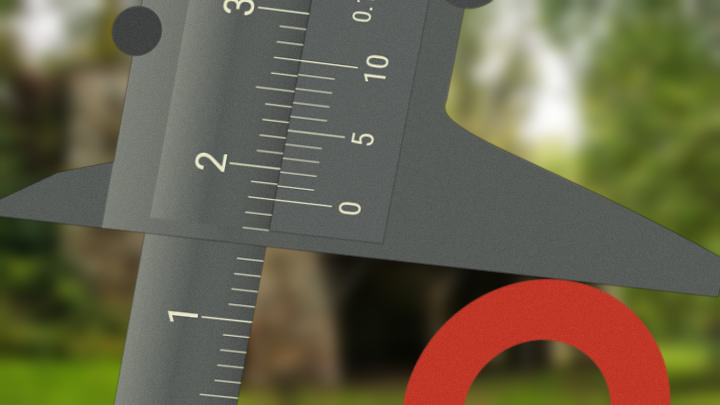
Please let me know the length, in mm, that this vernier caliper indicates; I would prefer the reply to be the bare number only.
18.0
